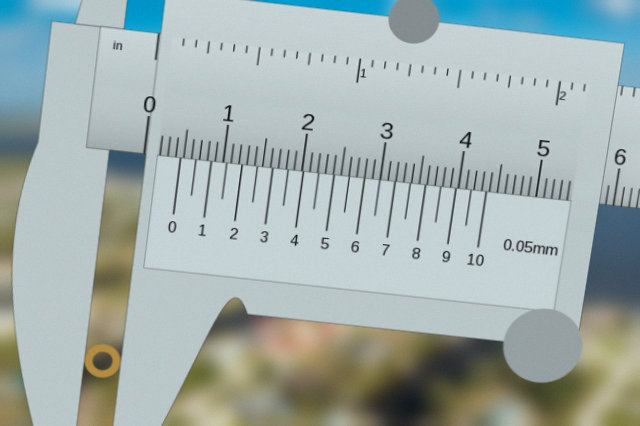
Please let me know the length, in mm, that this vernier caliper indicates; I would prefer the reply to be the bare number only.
4.6
